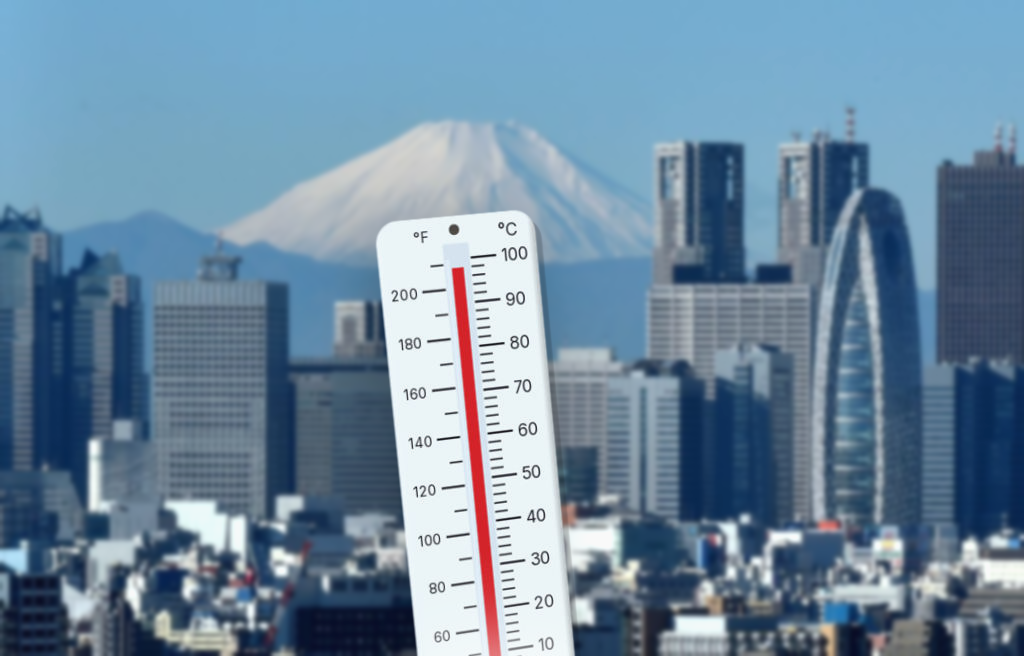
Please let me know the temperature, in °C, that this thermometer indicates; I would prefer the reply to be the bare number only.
98
